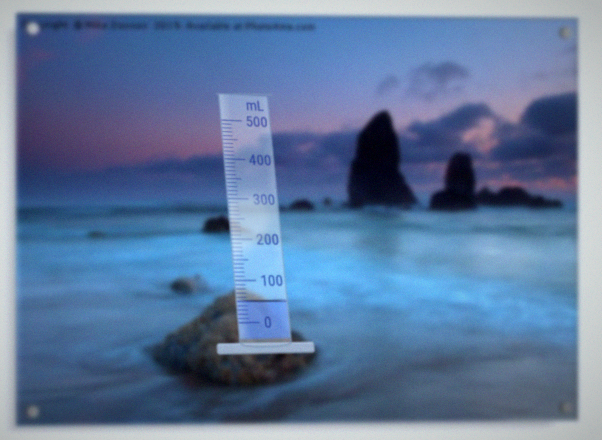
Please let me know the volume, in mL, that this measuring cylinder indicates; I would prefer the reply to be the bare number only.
50
